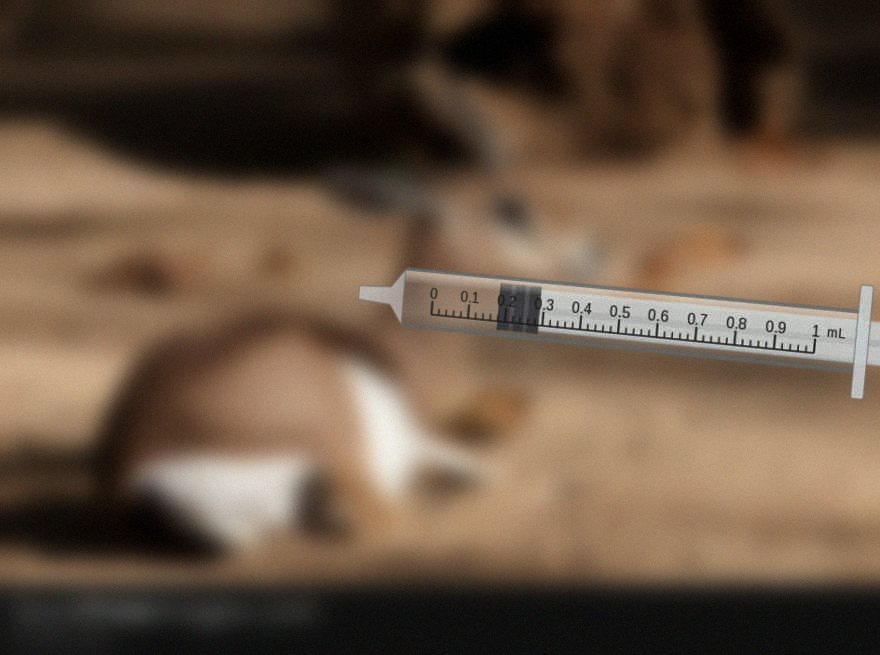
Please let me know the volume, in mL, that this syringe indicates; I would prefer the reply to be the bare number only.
0.18
